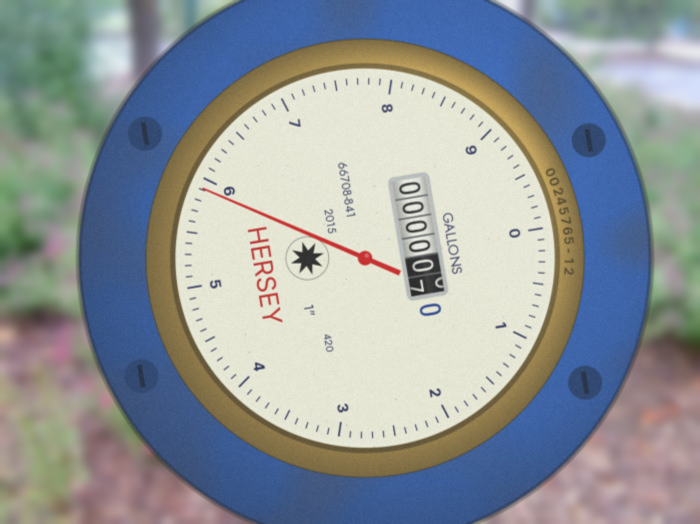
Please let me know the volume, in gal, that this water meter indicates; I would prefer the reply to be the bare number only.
65.9
